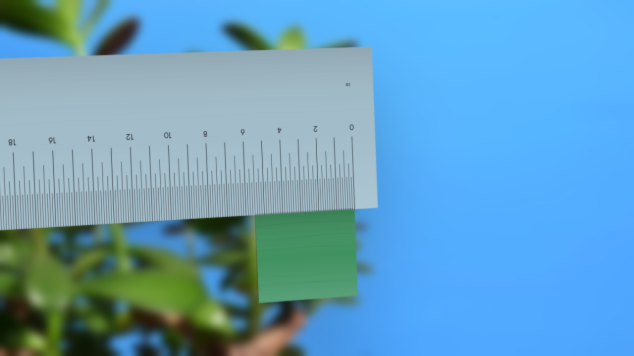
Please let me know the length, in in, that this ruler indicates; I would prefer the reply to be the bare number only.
5.5
